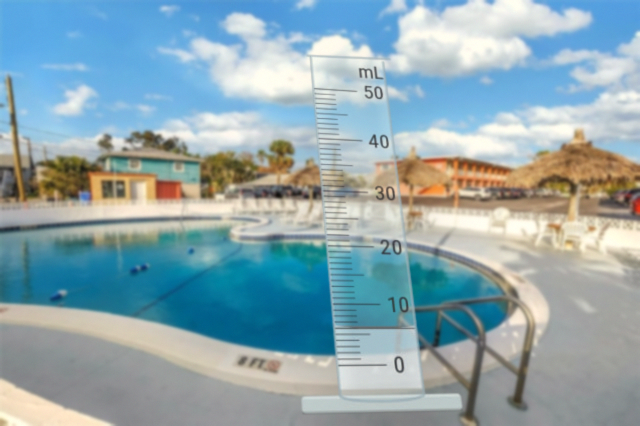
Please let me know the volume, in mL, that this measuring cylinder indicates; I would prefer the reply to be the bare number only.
6
